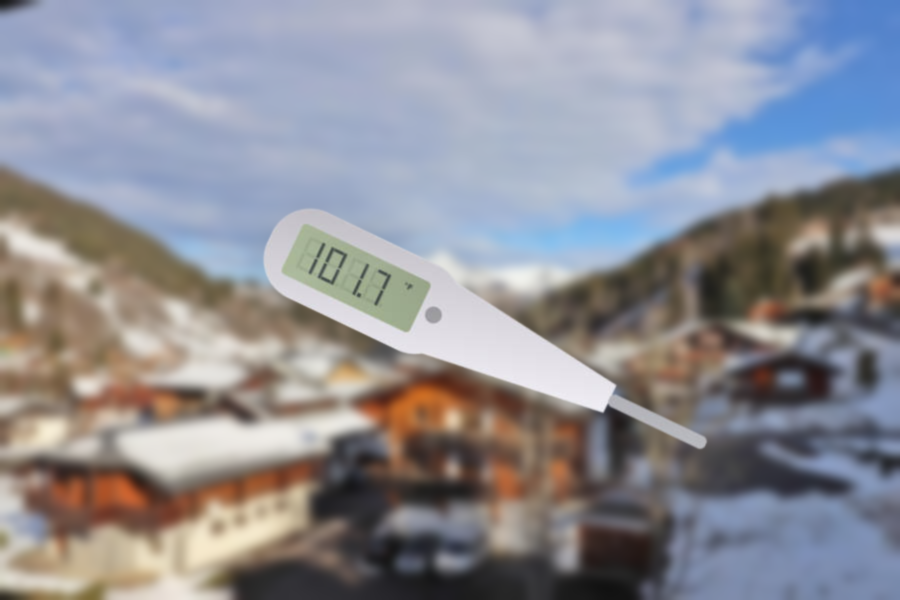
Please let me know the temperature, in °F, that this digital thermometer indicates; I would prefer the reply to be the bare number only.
101.7
